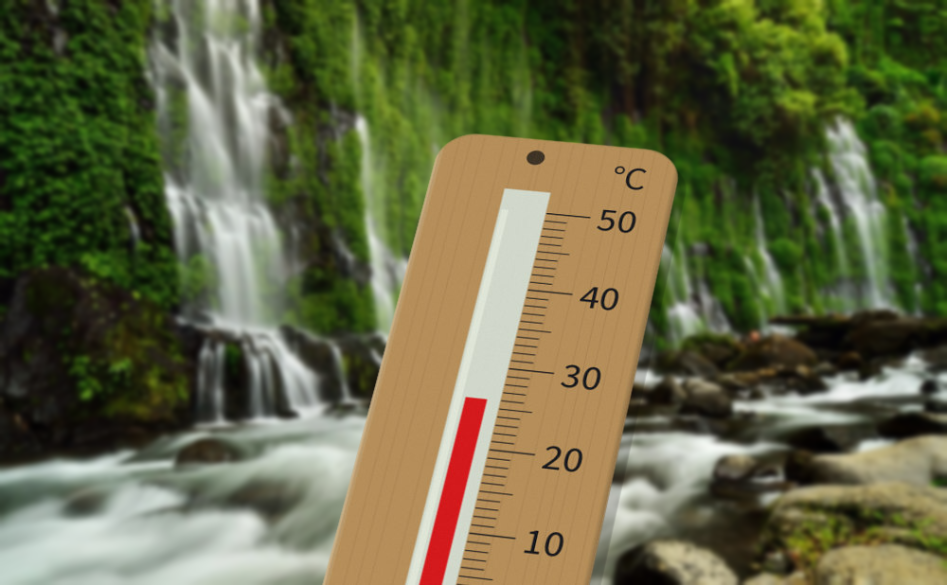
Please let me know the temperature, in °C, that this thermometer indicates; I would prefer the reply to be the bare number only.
26
